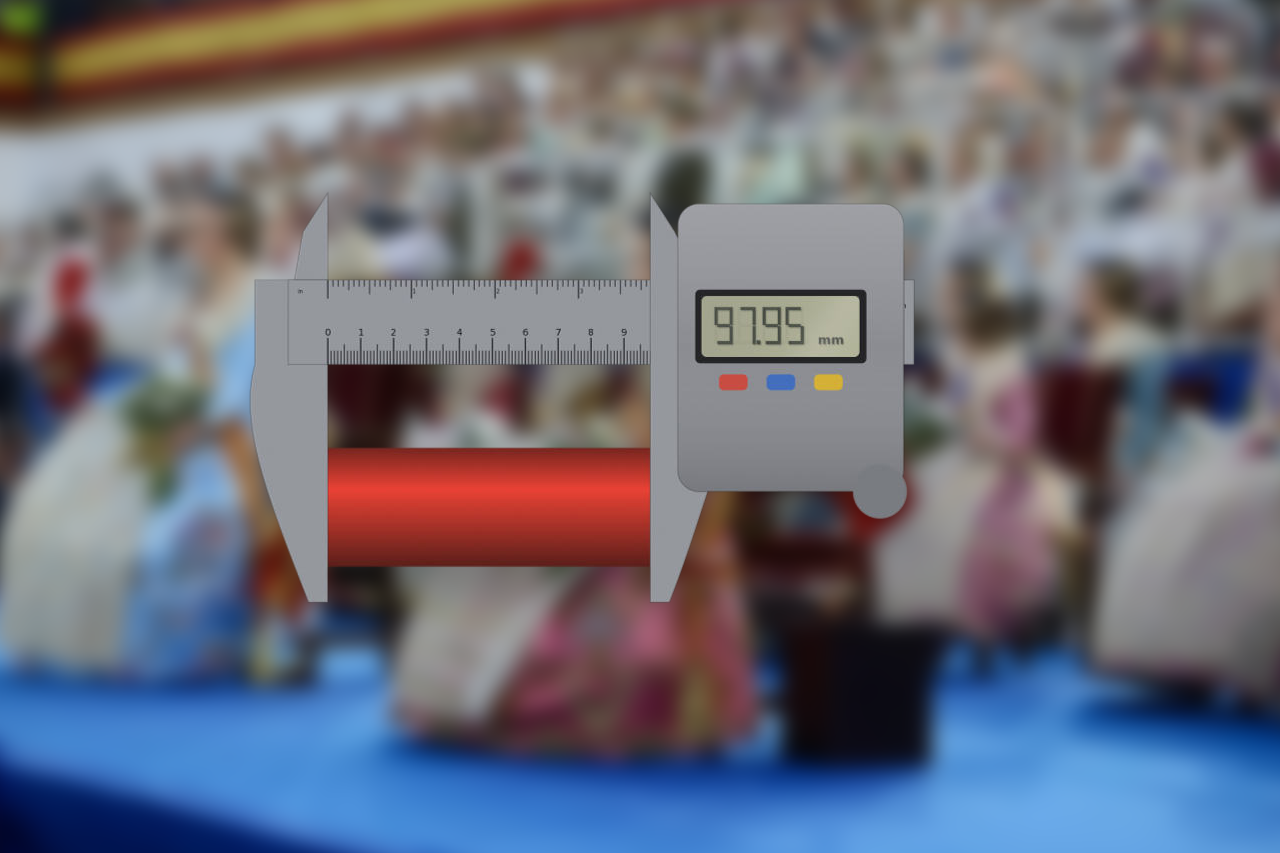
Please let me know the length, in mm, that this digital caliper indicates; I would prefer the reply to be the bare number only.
97.95
